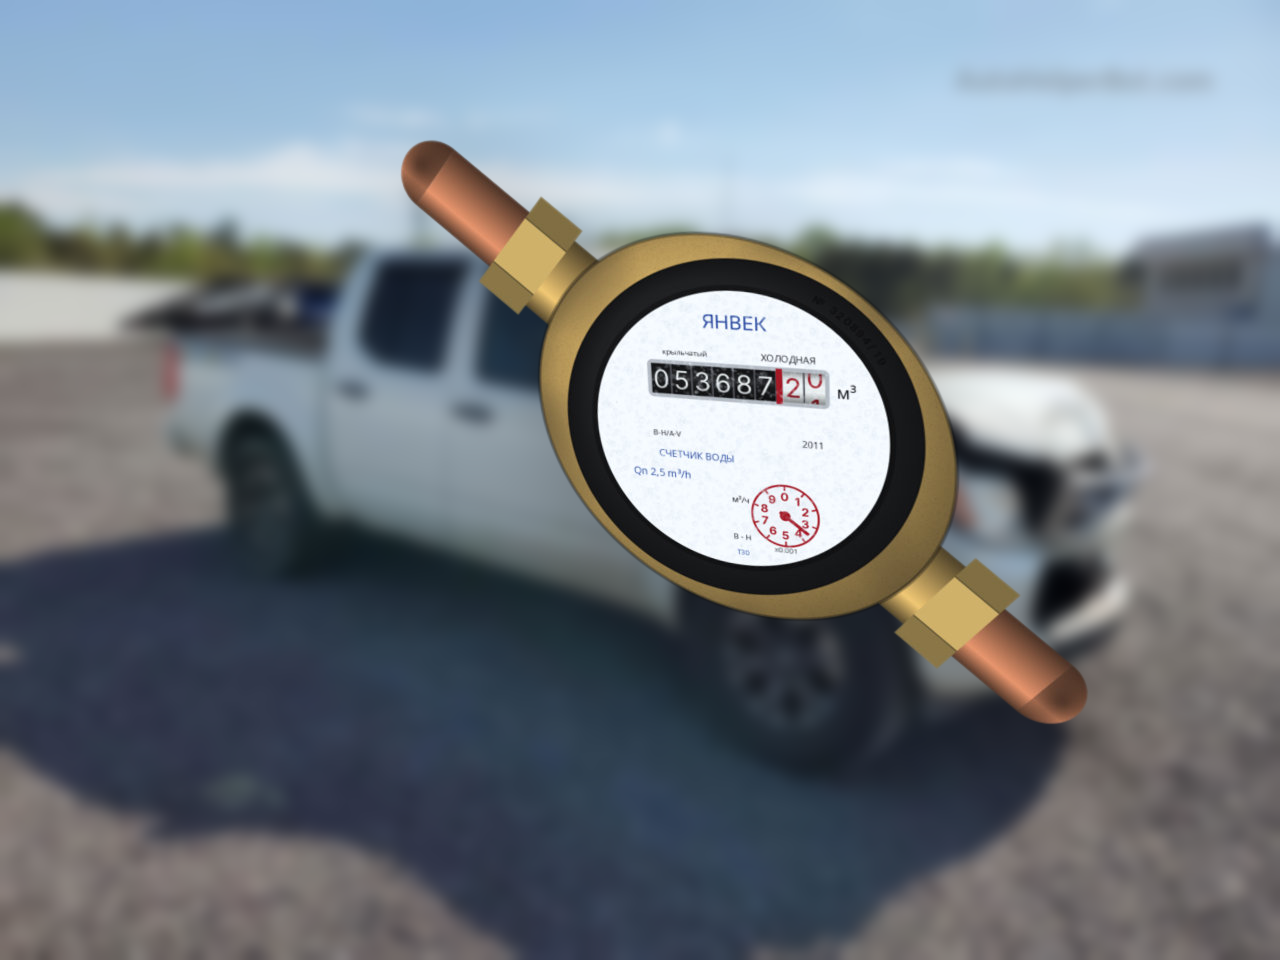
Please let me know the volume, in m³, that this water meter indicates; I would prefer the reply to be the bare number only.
53687.203
